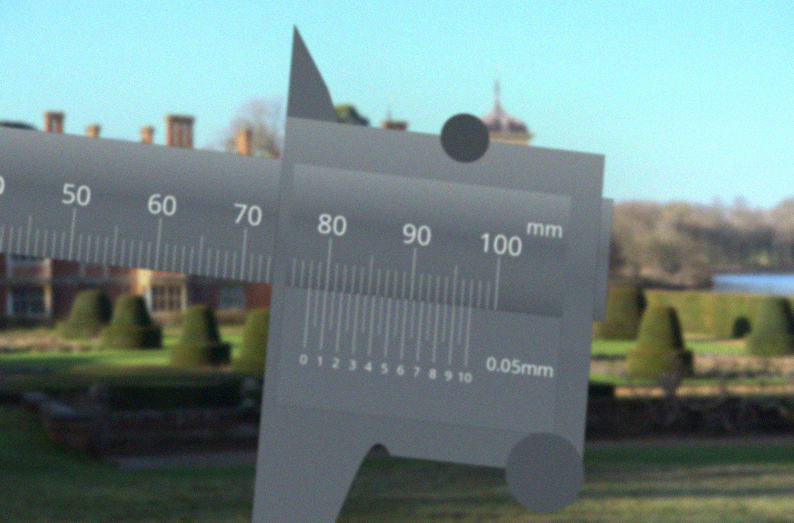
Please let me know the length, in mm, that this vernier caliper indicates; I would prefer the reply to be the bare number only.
78.0
